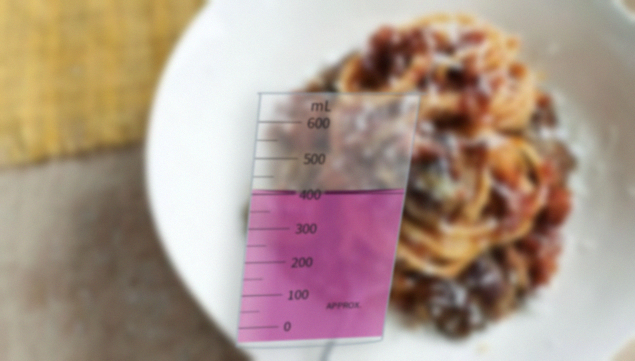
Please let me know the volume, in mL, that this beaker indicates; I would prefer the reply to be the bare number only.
400
